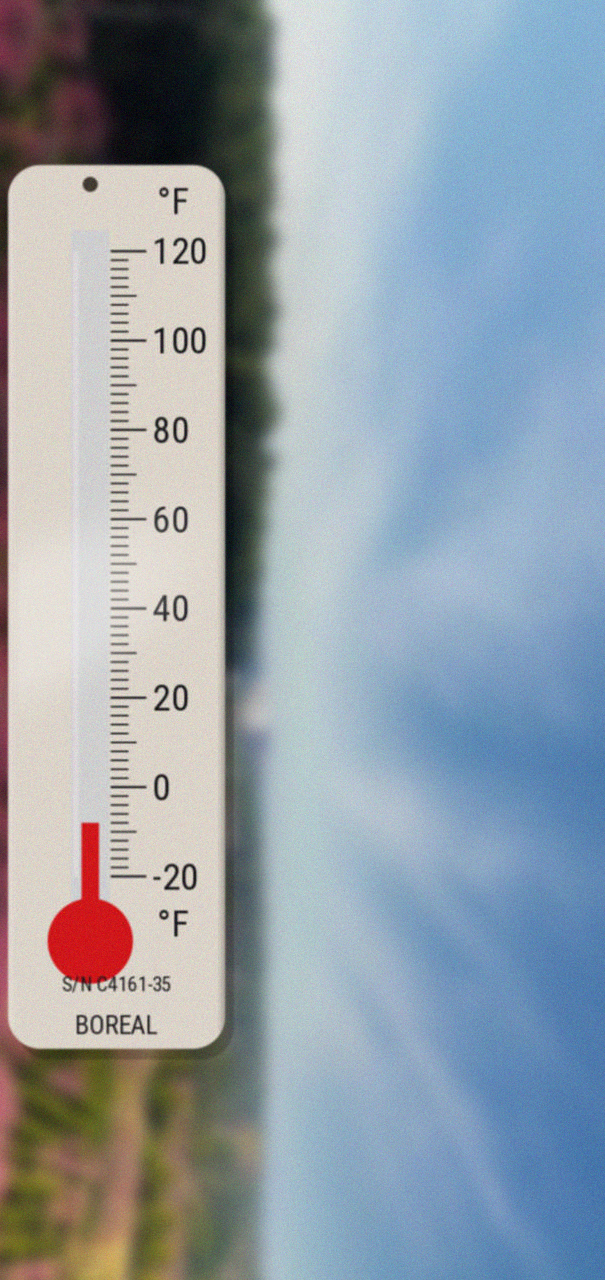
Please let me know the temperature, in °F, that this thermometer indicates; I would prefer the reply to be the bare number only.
-8
